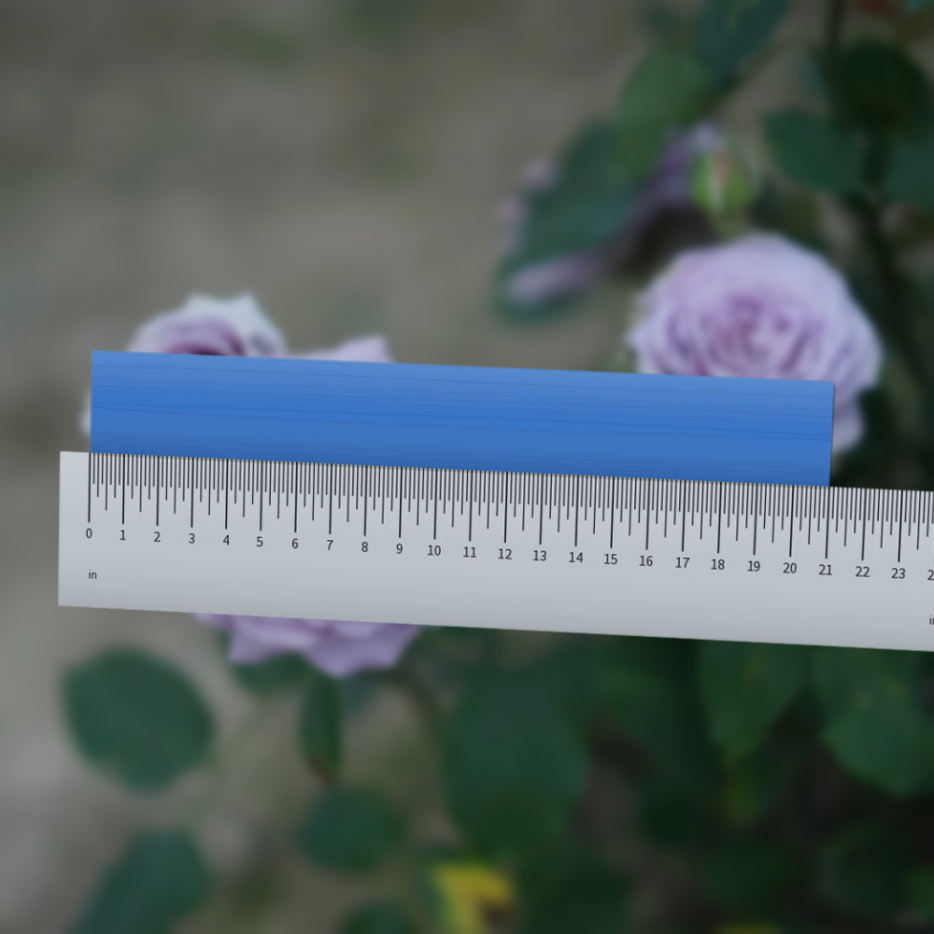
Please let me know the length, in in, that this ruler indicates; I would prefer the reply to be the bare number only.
21
